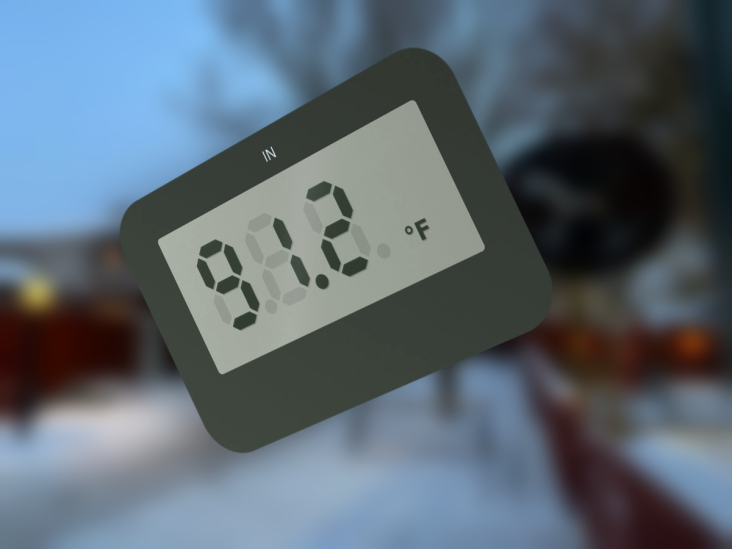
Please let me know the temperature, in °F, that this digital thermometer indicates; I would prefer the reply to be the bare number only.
91.2
